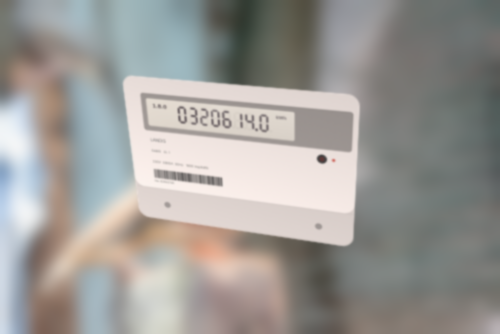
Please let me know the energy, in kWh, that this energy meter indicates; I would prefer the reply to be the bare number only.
320614.0
